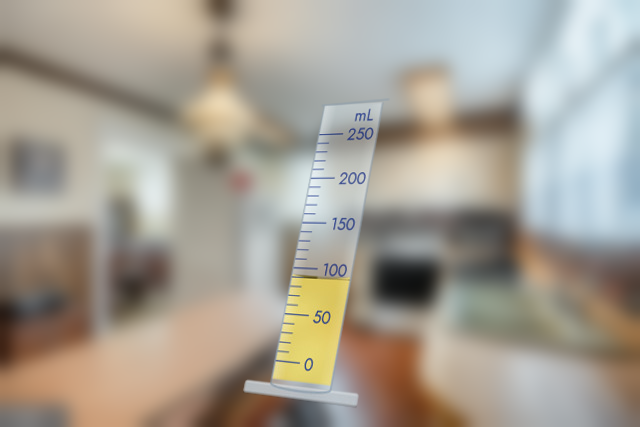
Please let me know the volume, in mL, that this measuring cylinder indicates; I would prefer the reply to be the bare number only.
90
